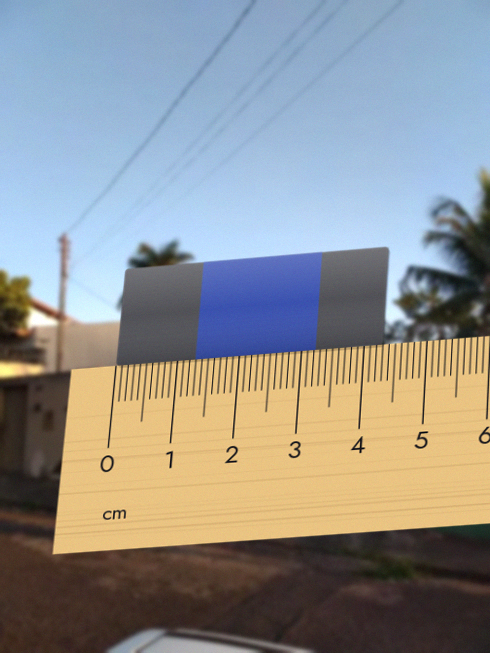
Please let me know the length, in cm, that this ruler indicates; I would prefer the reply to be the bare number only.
4.3
